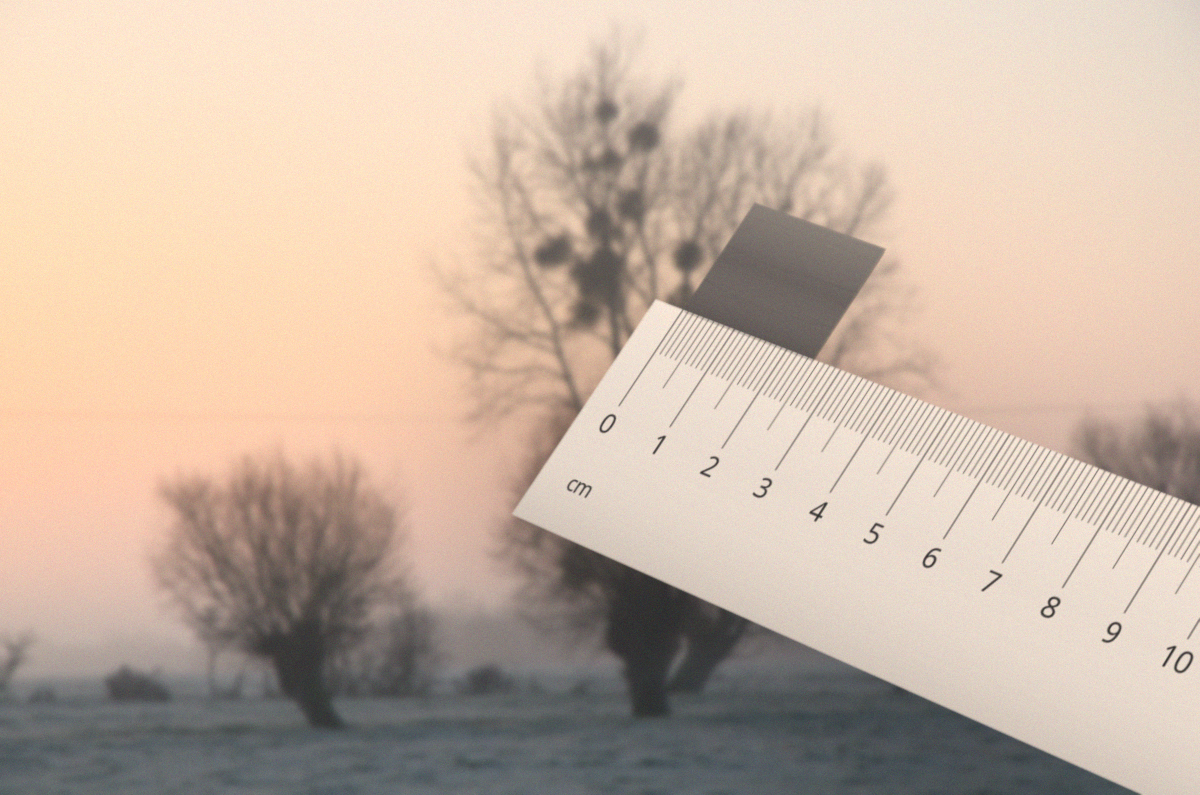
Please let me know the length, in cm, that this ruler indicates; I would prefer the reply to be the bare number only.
2.5
